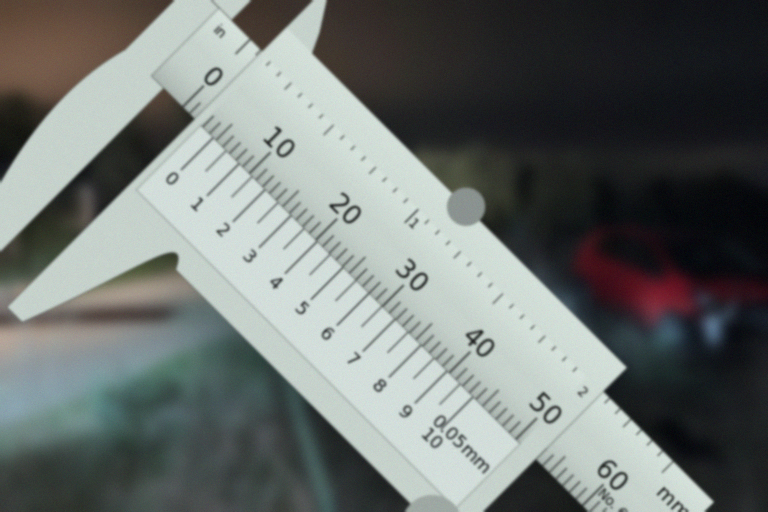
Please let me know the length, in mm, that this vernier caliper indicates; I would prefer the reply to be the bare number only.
4.6
